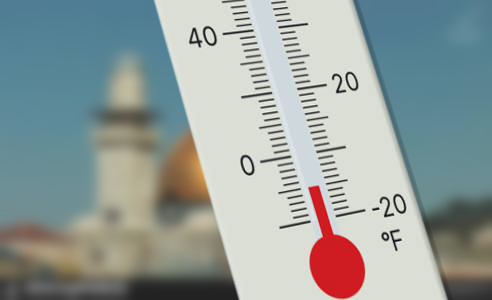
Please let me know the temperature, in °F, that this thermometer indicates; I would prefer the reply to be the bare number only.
-10
